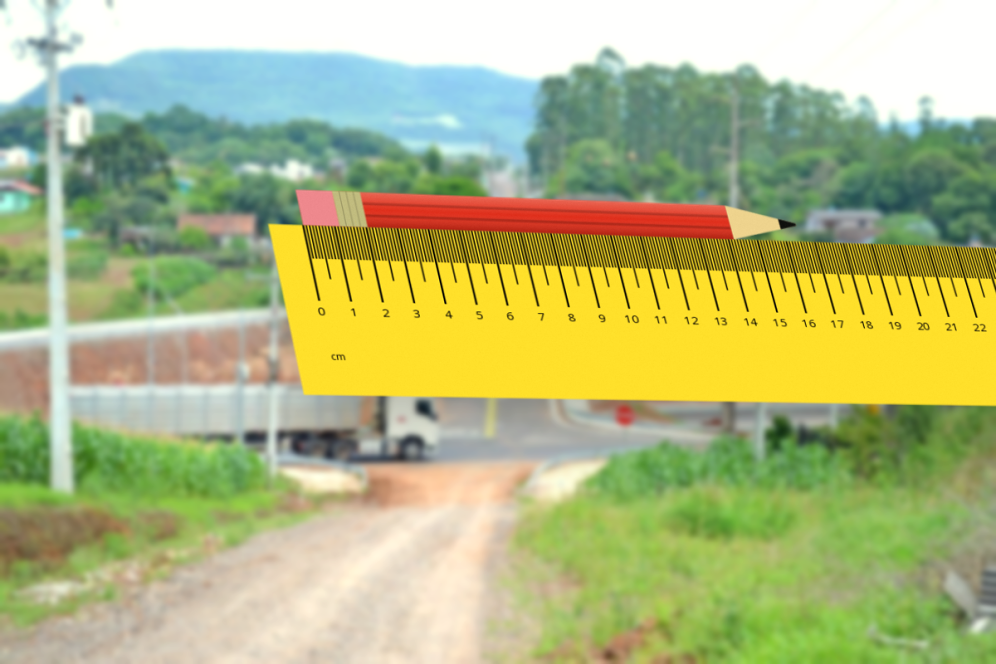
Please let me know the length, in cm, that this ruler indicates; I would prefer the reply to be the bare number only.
16.5
